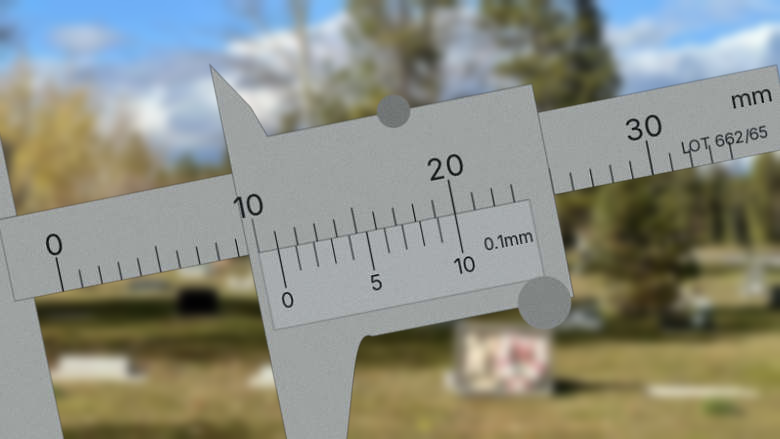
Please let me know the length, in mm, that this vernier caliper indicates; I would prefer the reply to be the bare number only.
11.0
